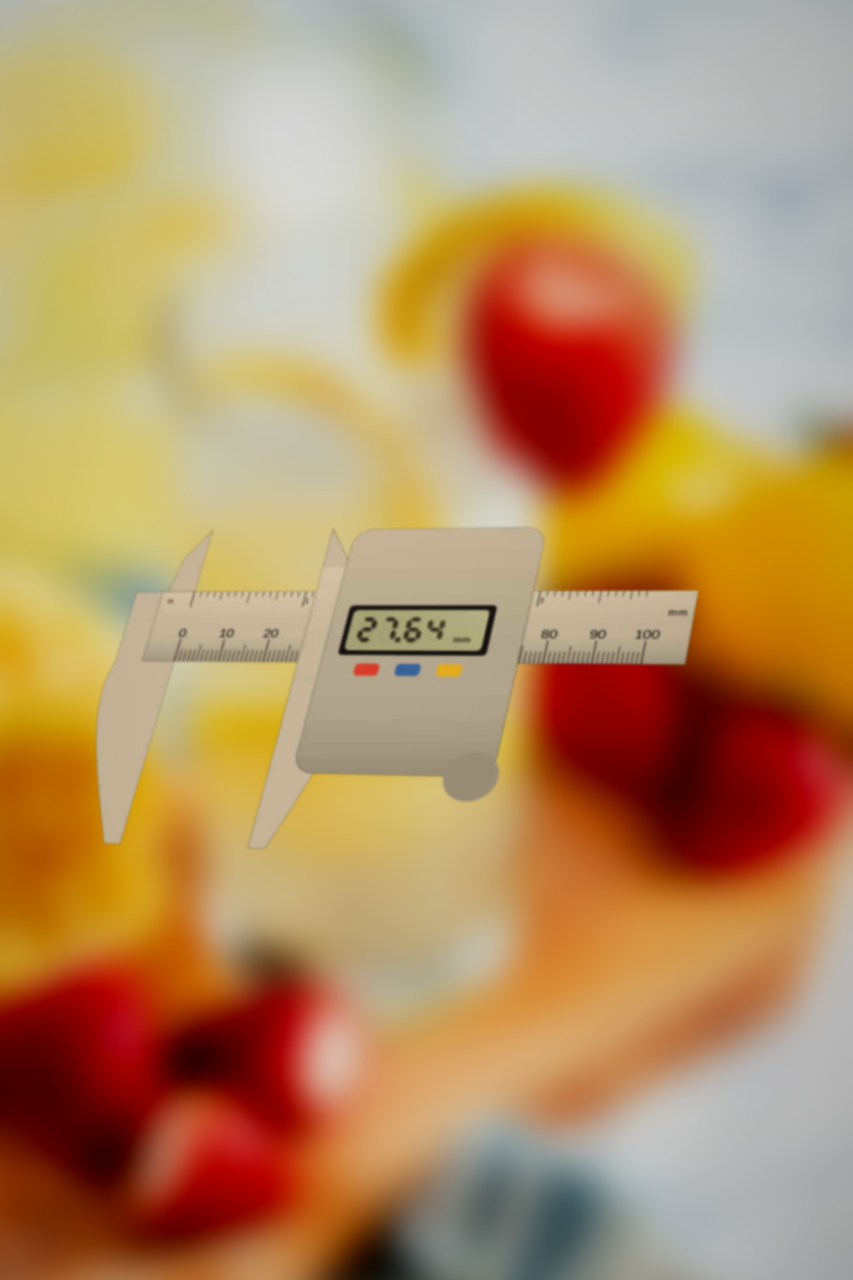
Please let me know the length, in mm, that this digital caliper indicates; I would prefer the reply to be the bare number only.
27.64
